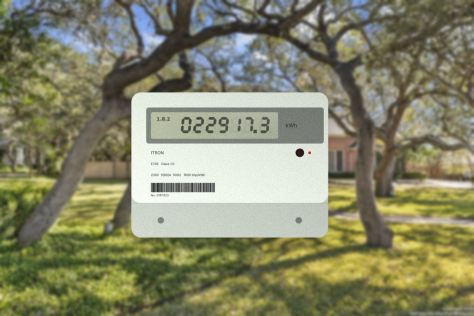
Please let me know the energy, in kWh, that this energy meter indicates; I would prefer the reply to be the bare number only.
22917.3
